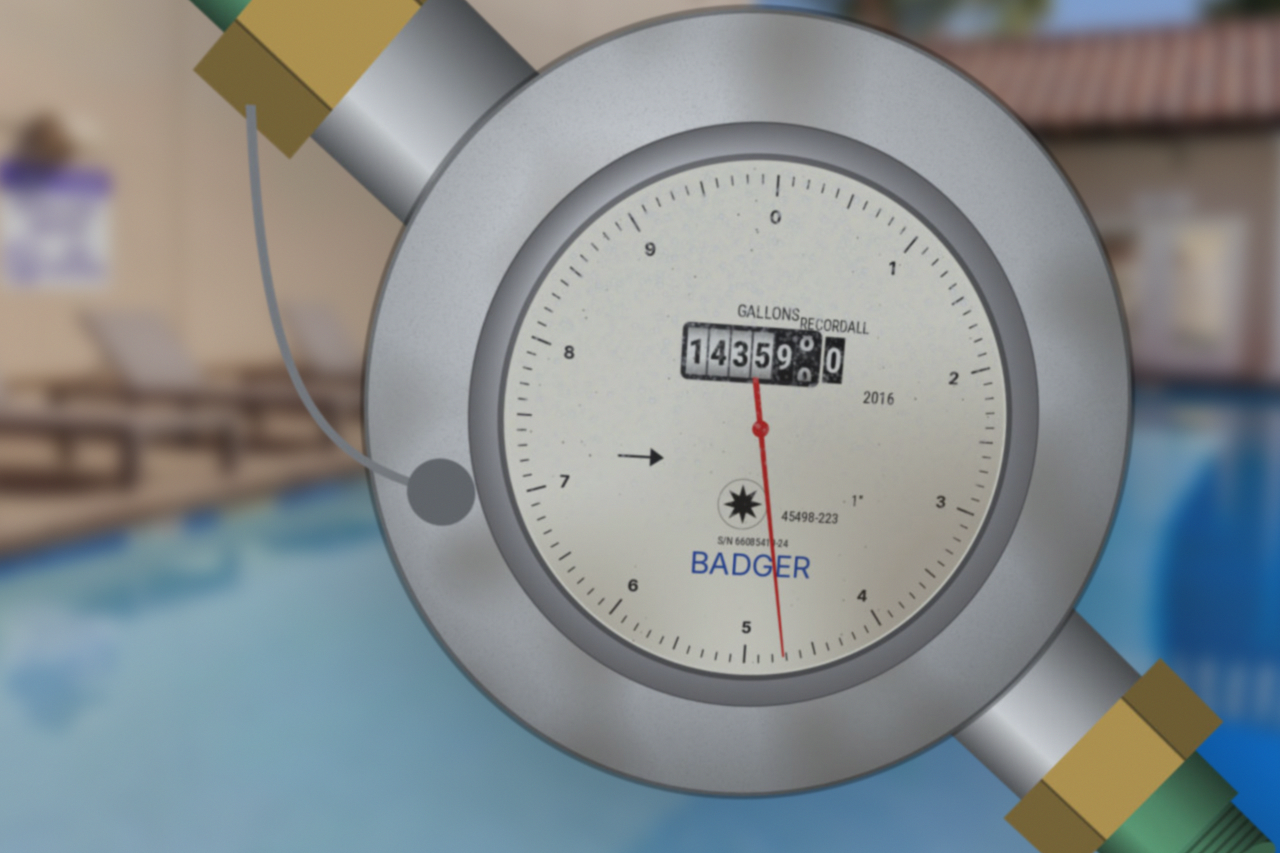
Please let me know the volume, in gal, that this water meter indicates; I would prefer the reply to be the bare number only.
1435984.7
